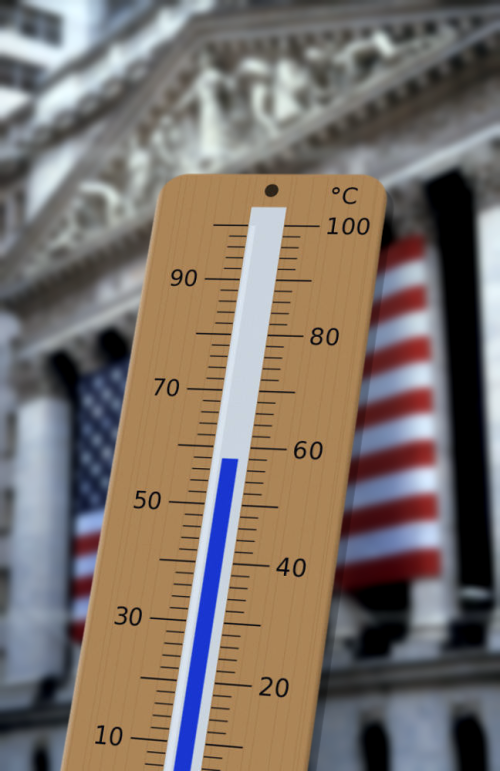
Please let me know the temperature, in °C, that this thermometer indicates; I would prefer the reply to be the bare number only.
58
